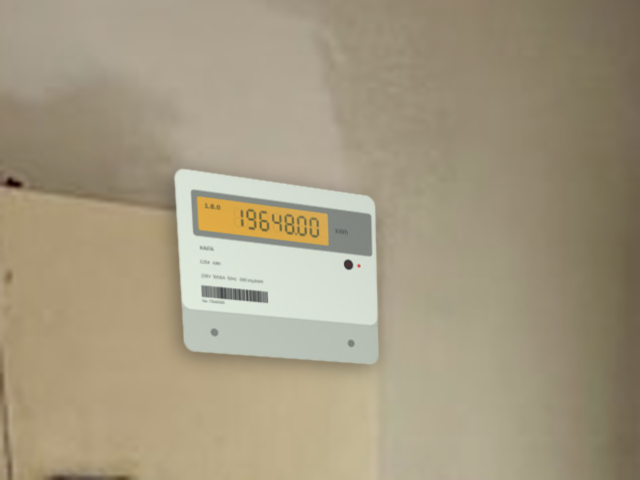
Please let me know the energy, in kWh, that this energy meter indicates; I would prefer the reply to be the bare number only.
19648.00
